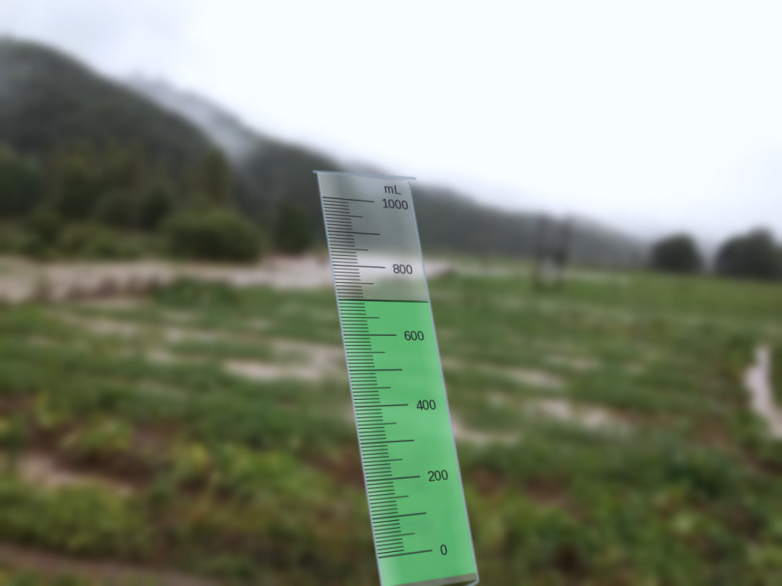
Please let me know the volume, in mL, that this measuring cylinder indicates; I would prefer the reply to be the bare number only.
700
